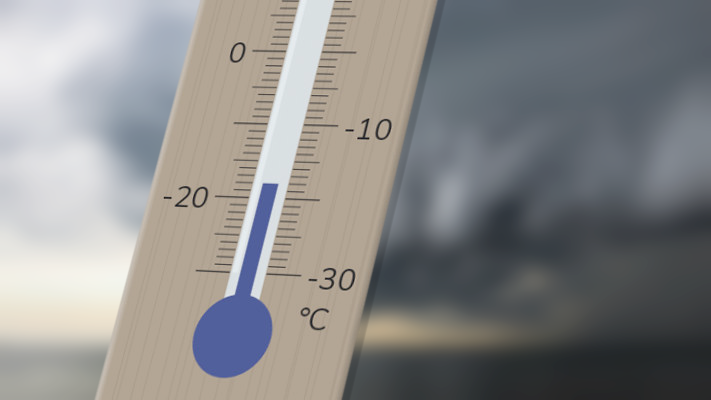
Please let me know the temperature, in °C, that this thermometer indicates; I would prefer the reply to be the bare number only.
-18
